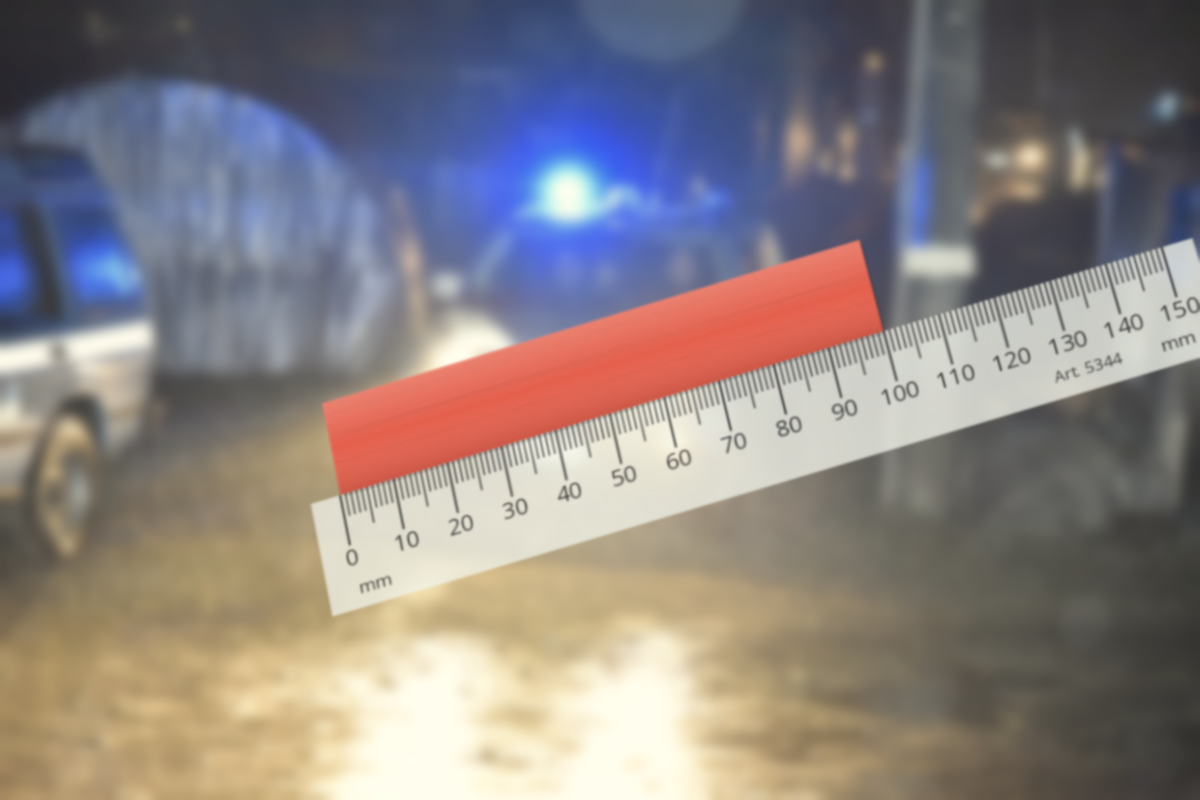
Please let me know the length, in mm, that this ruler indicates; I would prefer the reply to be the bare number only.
100
